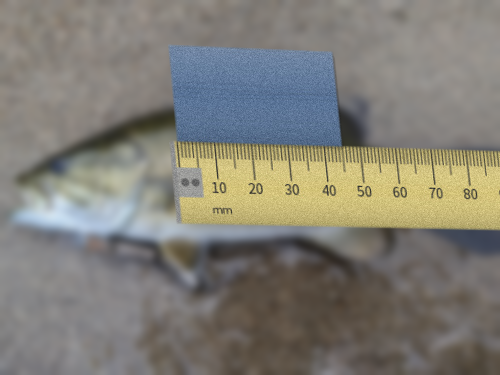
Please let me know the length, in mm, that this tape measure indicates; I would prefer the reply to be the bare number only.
45
